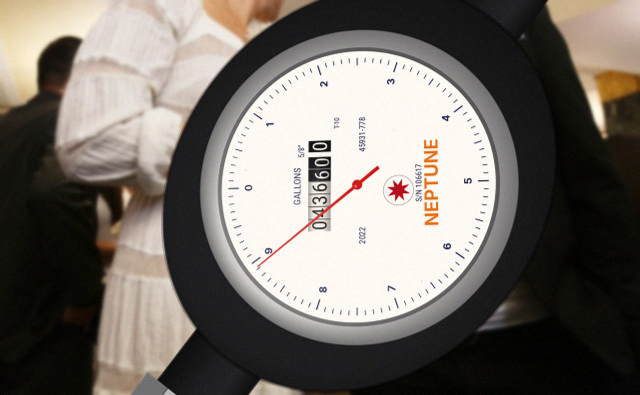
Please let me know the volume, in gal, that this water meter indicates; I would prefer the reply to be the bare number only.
436598.9
